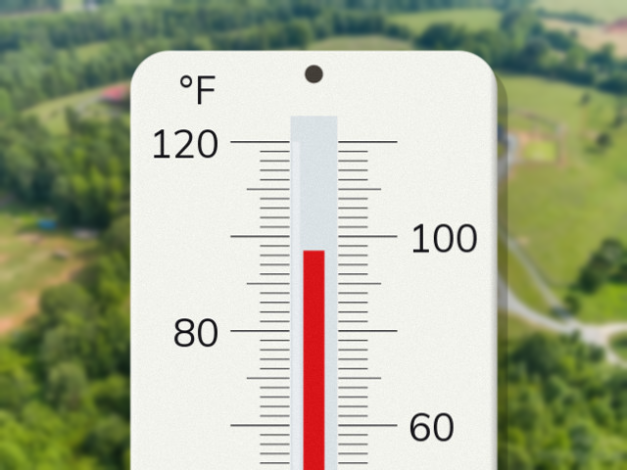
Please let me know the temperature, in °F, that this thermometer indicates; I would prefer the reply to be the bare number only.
97
